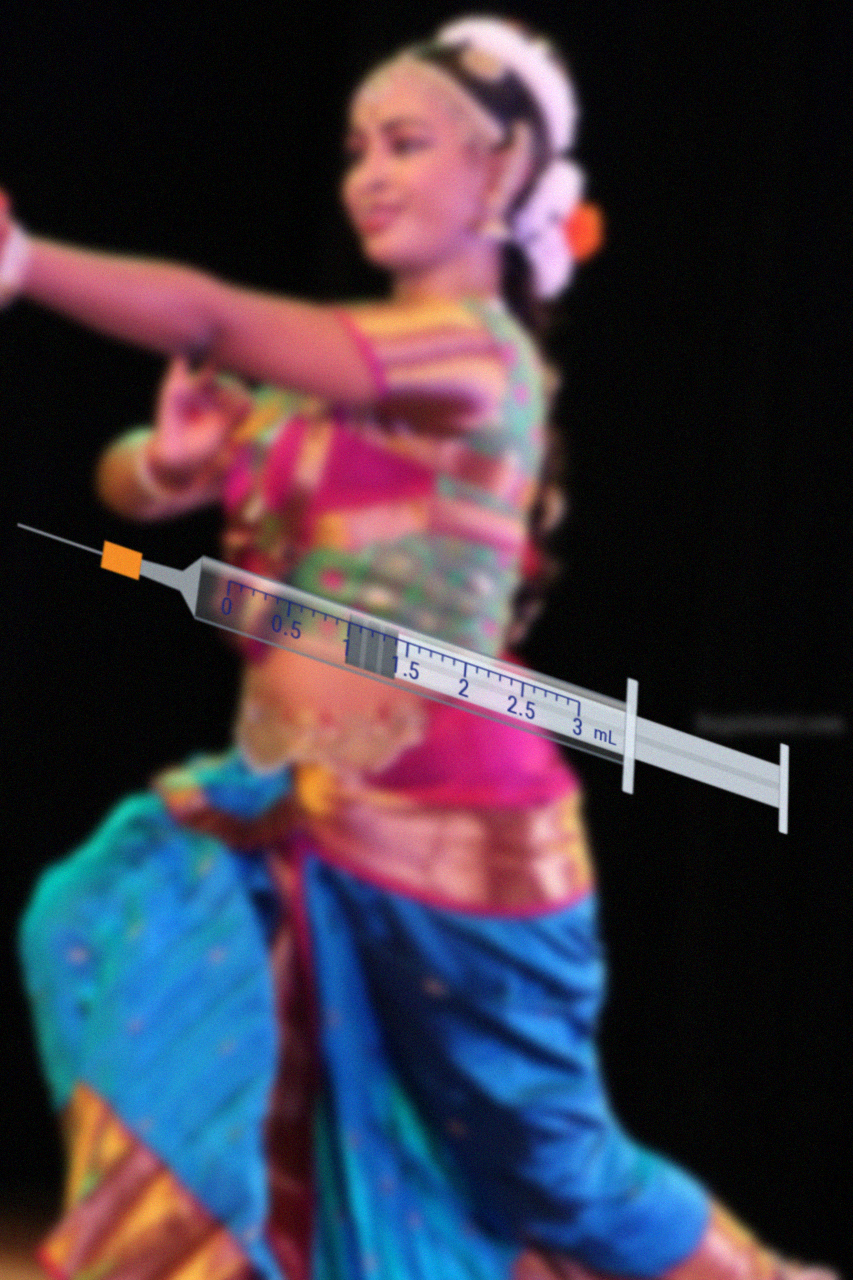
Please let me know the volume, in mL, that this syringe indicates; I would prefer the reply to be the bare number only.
1
